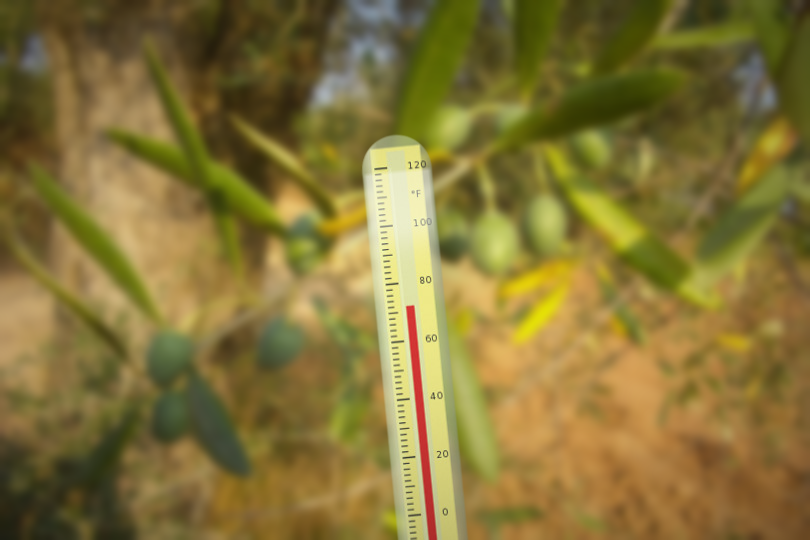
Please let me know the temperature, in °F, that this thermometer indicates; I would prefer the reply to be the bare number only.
72
